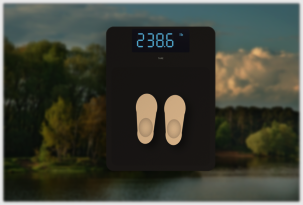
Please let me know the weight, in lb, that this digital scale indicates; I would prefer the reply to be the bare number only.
238.6
